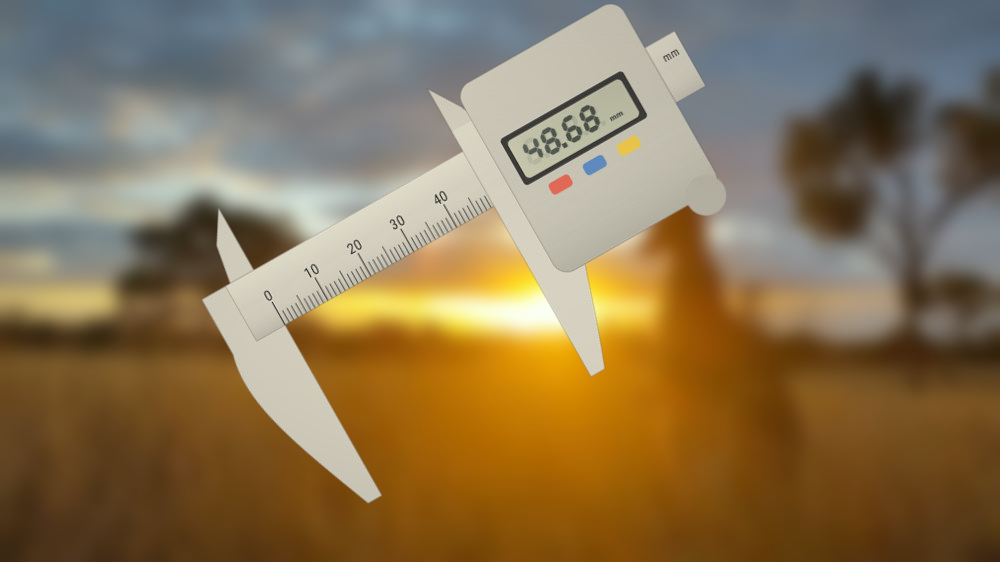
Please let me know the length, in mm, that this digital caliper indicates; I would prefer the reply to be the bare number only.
48.68
